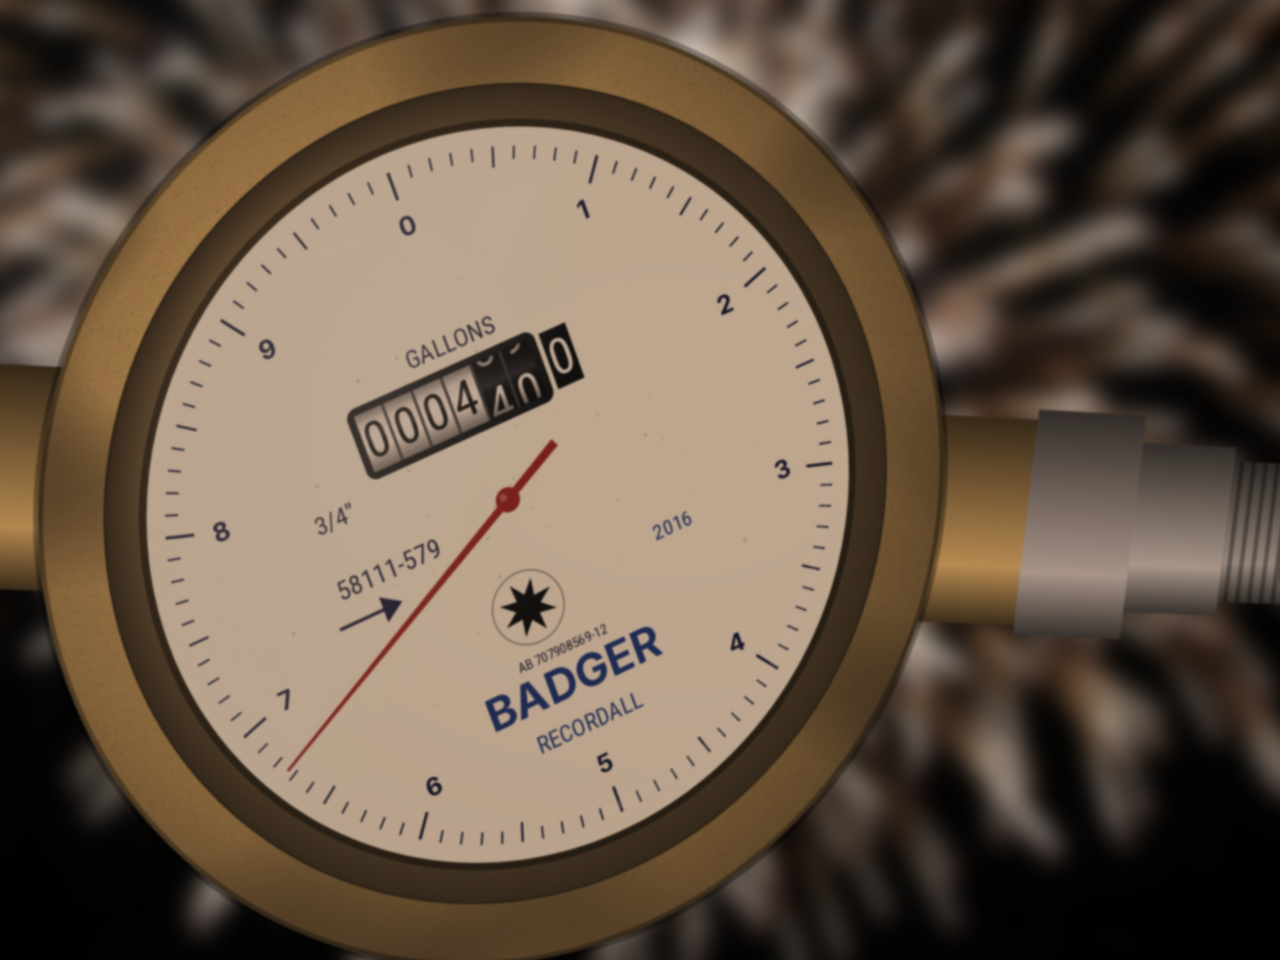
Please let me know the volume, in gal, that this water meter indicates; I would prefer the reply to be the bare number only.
4396.7
